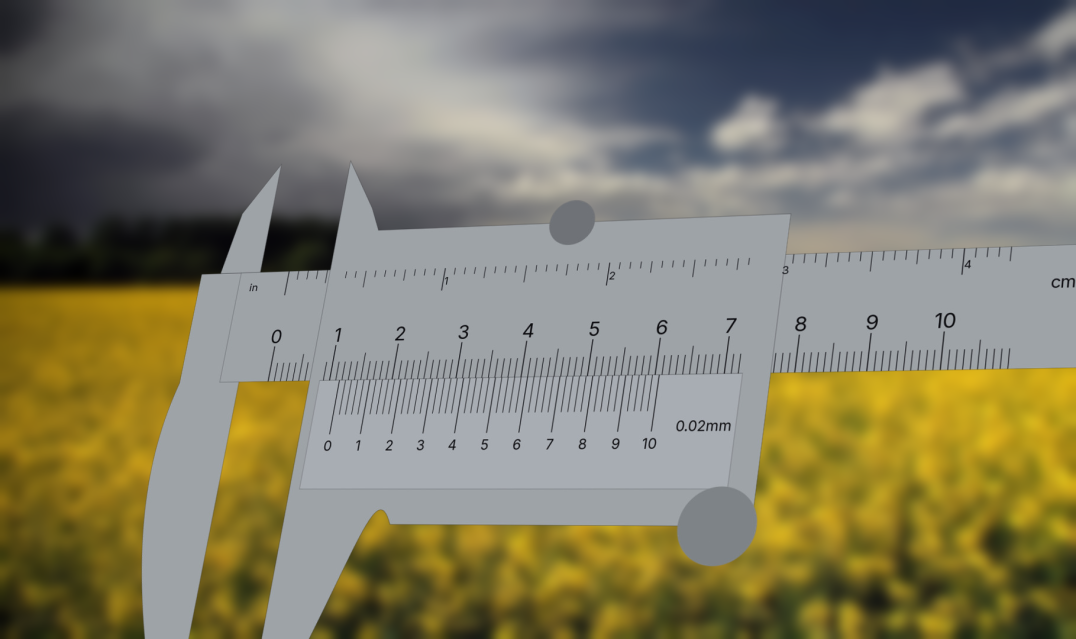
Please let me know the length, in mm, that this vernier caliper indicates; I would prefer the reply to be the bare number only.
11.6
